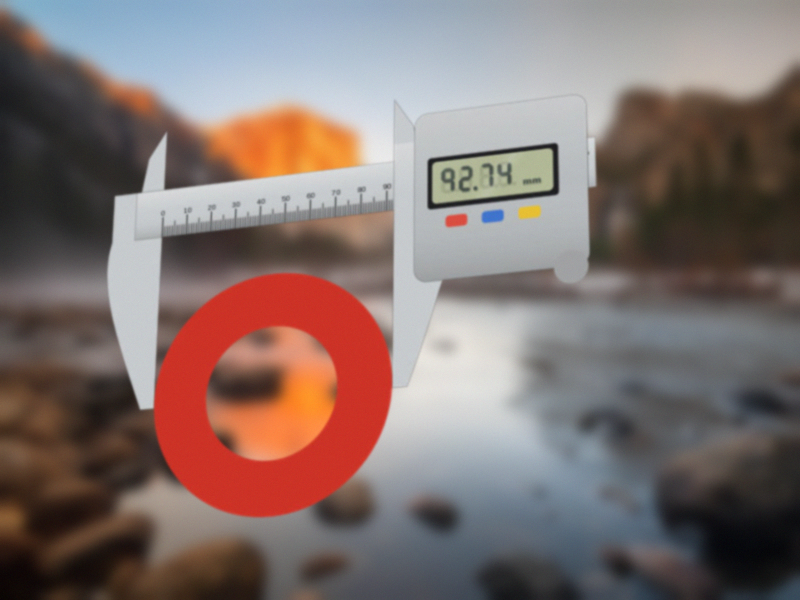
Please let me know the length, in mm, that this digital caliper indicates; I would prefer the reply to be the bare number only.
92.74
